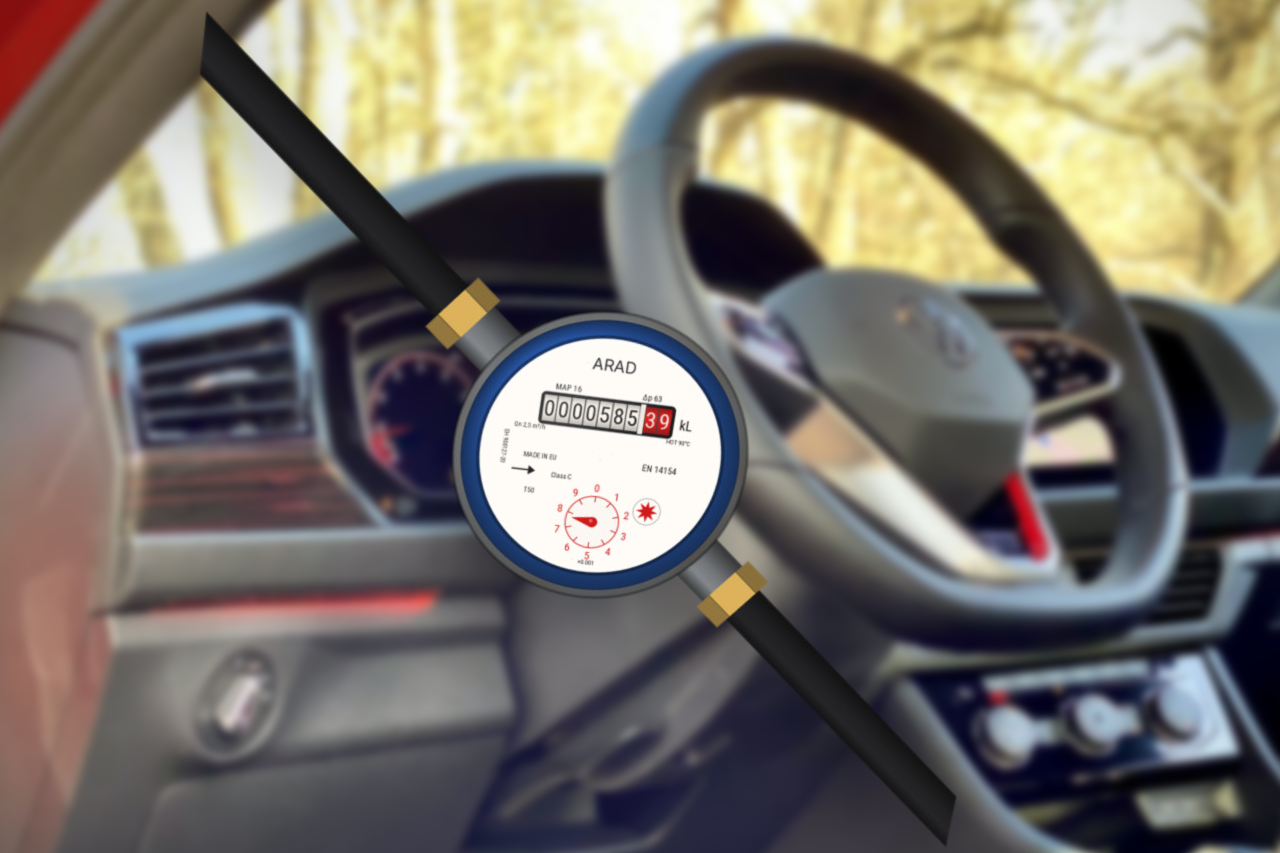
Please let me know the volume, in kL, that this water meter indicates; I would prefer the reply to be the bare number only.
585.397
